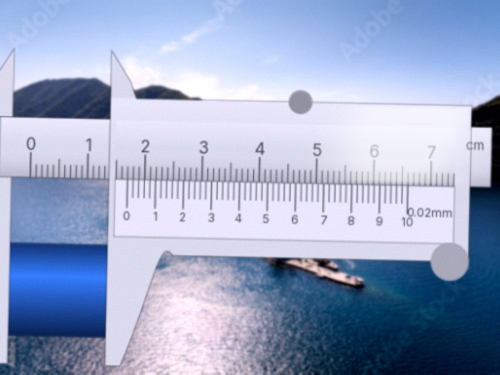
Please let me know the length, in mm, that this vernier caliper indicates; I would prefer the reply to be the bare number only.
17.0
